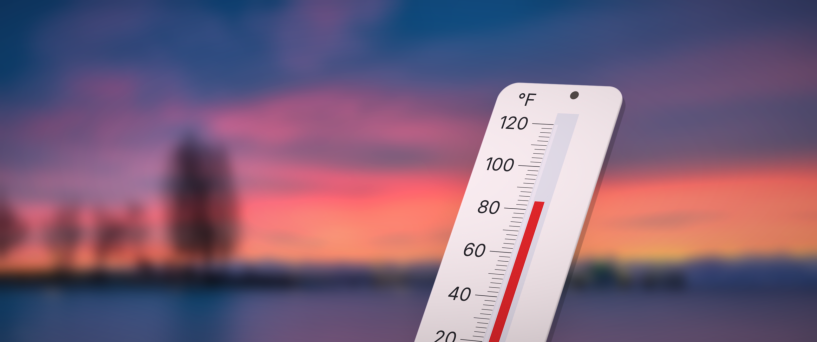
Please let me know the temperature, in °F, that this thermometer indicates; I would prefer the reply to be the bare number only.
84
